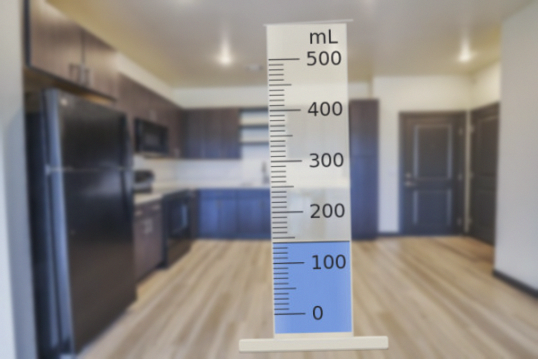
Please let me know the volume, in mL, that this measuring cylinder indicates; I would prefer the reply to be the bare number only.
140
